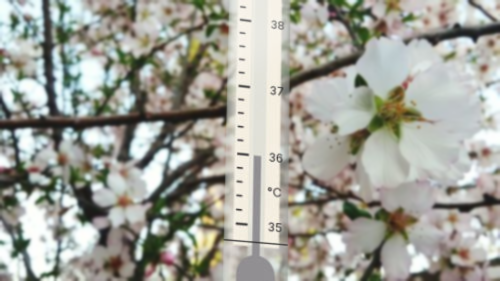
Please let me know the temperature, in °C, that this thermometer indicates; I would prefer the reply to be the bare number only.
36
